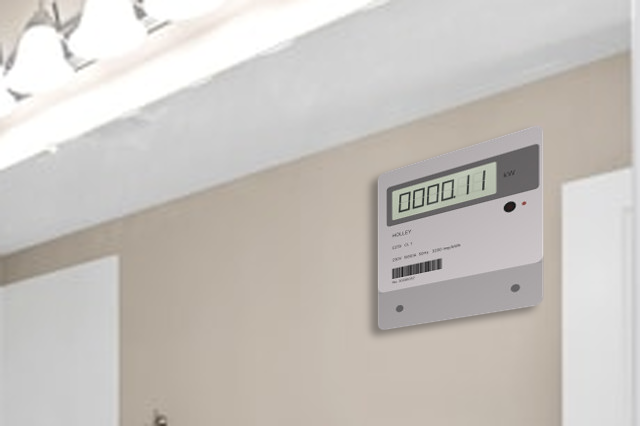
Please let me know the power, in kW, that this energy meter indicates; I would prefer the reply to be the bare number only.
0.11
